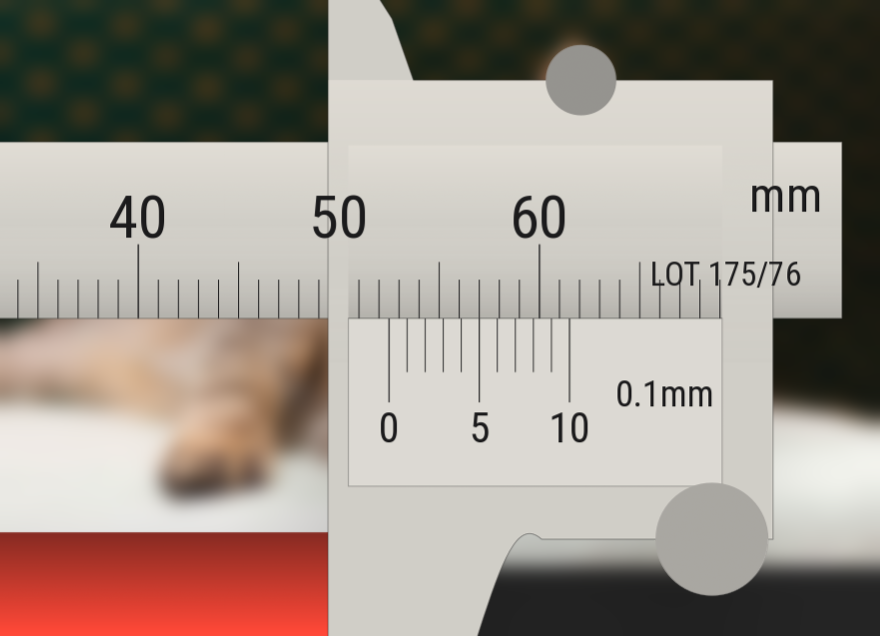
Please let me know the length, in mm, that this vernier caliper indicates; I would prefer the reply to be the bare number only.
52.5
